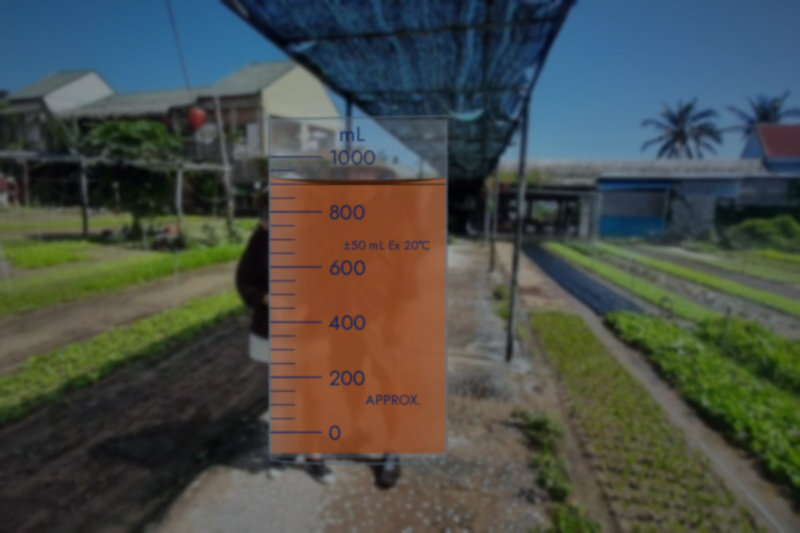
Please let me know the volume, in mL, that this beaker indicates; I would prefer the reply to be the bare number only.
900
